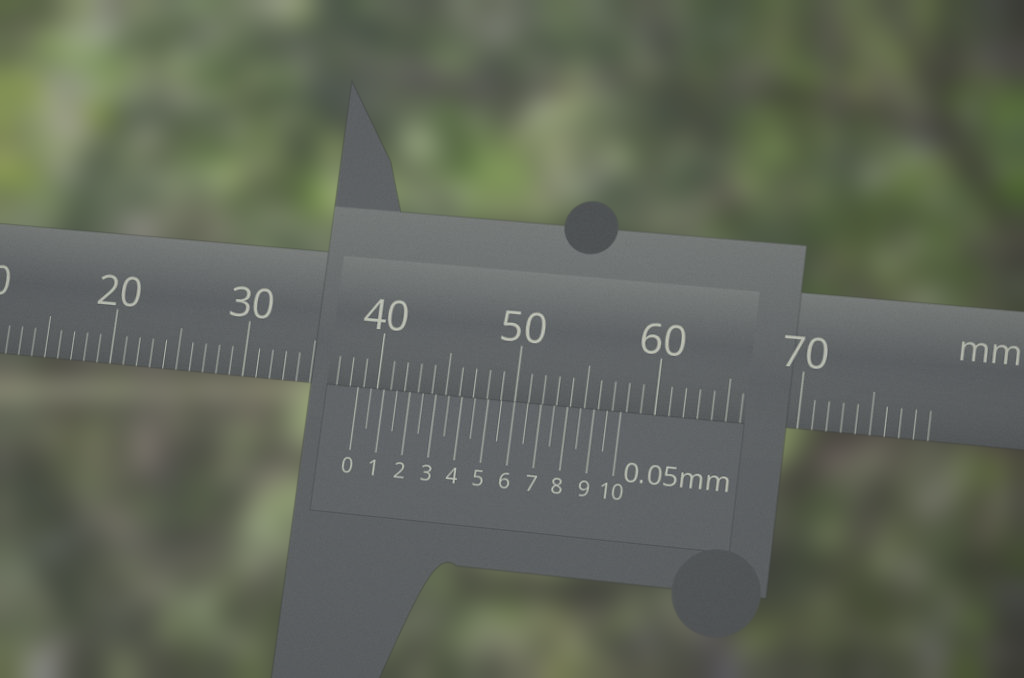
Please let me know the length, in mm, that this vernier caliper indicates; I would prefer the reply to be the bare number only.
38.6
